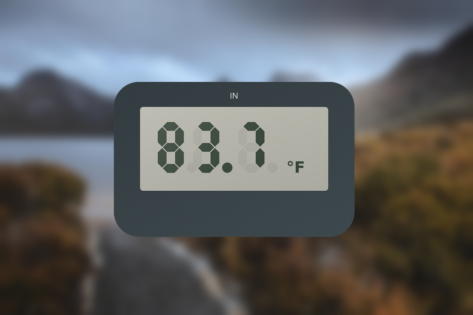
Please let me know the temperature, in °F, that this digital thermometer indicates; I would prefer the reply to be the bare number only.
83.7
